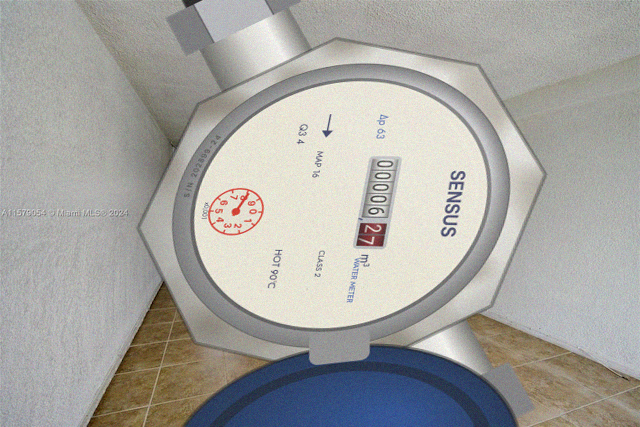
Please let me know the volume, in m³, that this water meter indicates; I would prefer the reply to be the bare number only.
6.268
